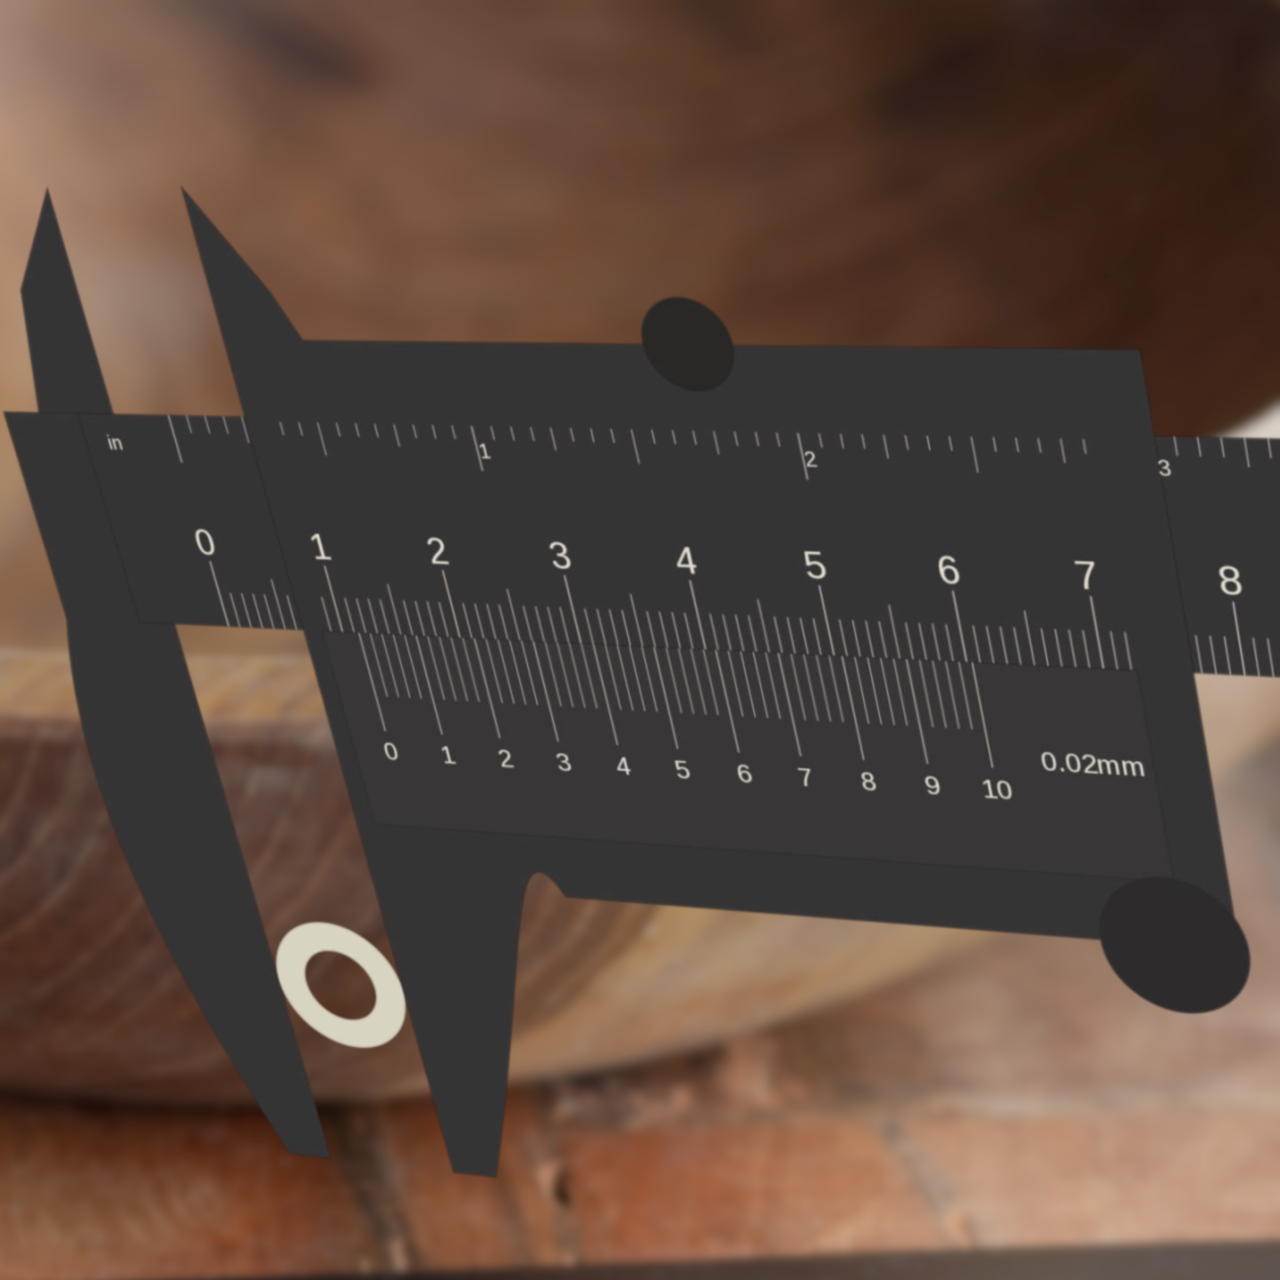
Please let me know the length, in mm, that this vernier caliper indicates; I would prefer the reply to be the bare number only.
11.4
